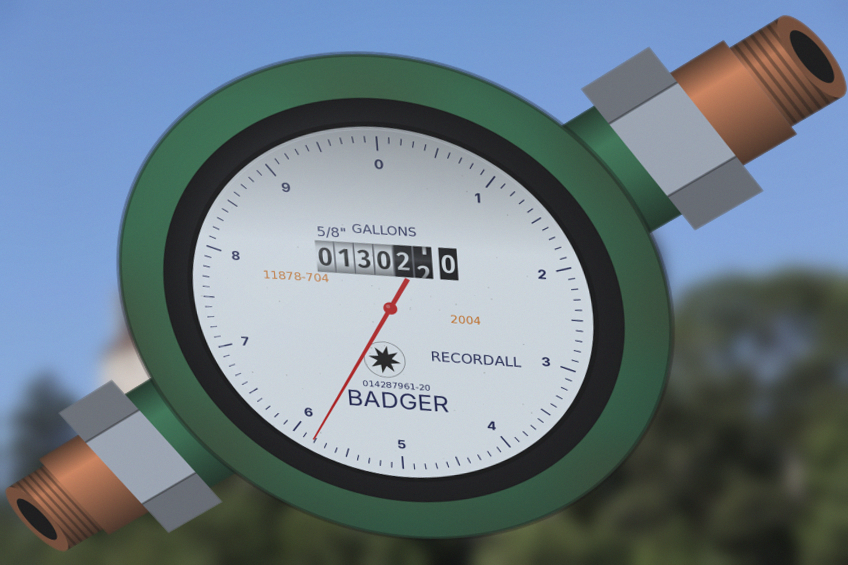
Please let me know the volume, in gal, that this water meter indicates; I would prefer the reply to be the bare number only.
130215.8
